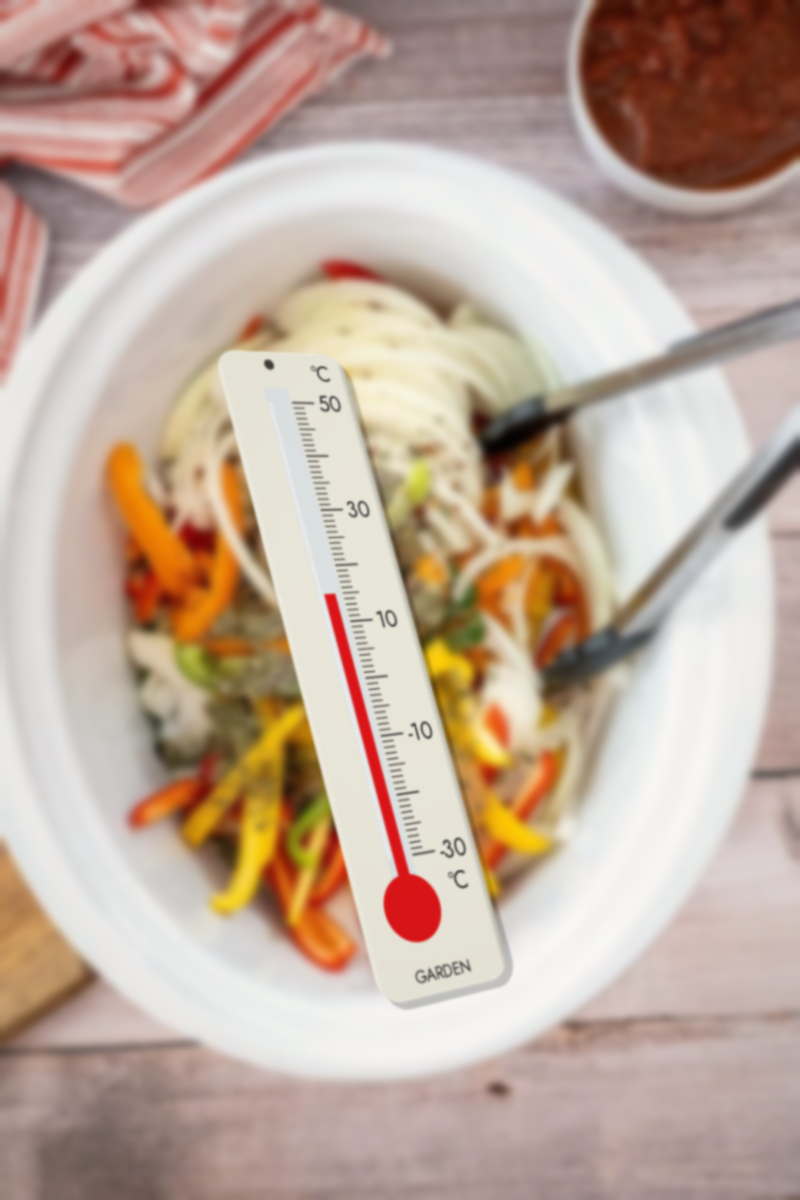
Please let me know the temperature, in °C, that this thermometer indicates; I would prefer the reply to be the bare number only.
15
